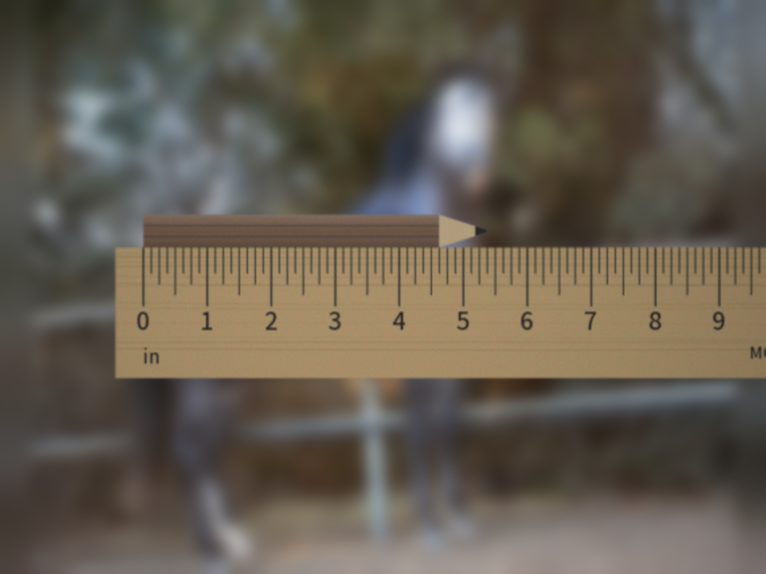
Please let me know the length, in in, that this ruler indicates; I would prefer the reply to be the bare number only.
5.375
